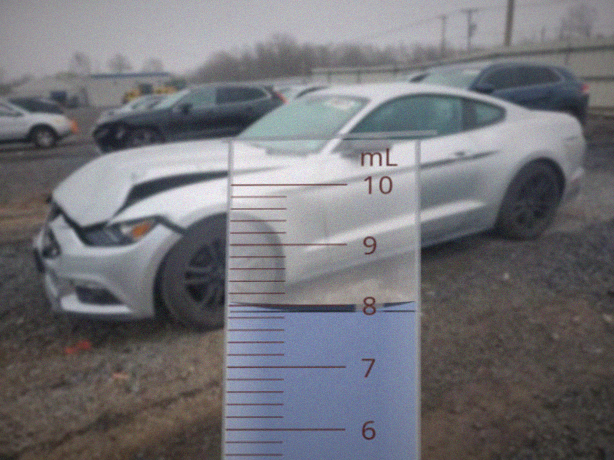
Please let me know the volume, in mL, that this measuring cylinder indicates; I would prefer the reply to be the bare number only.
7.9
